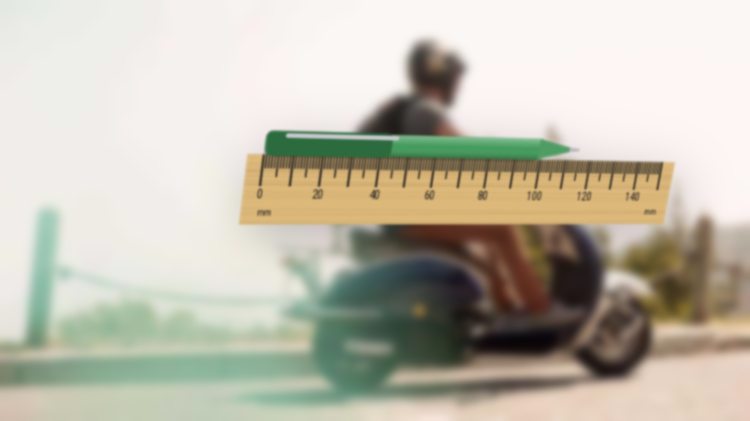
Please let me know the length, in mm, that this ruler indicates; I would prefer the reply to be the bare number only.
115
